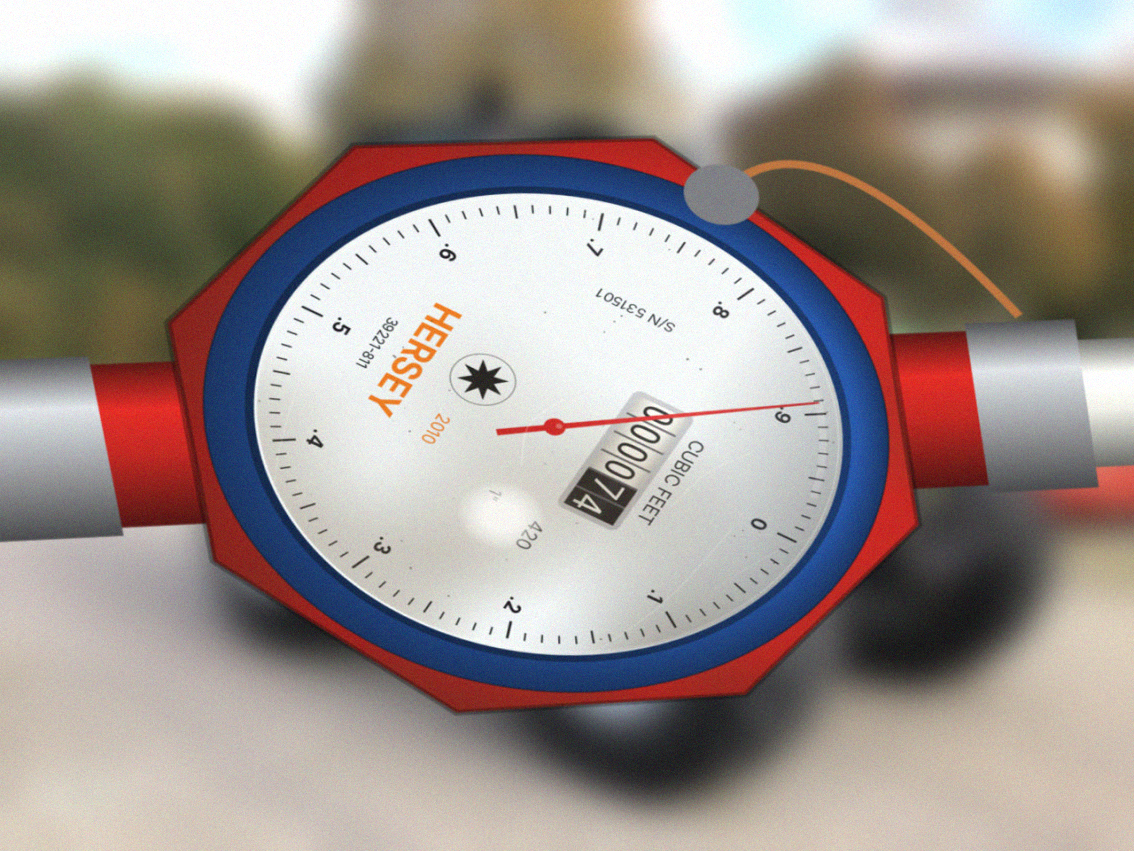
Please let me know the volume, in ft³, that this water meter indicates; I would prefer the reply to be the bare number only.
73.89
